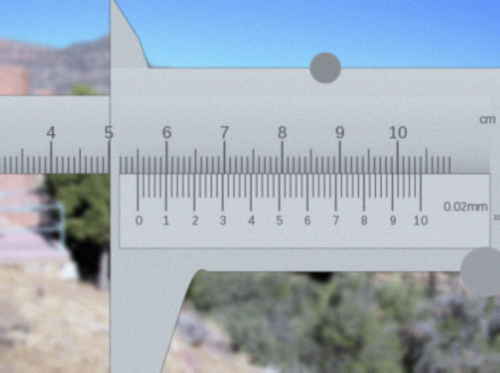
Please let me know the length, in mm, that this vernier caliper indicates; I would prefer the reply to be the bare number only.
55.0
